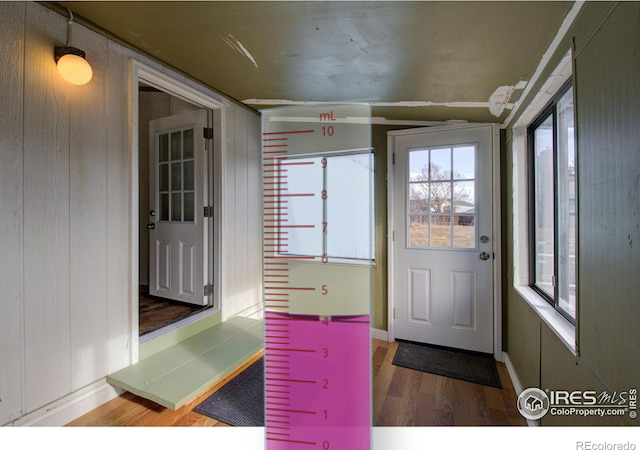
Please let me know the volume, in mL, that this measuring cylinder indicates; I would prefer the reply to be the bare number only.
4
